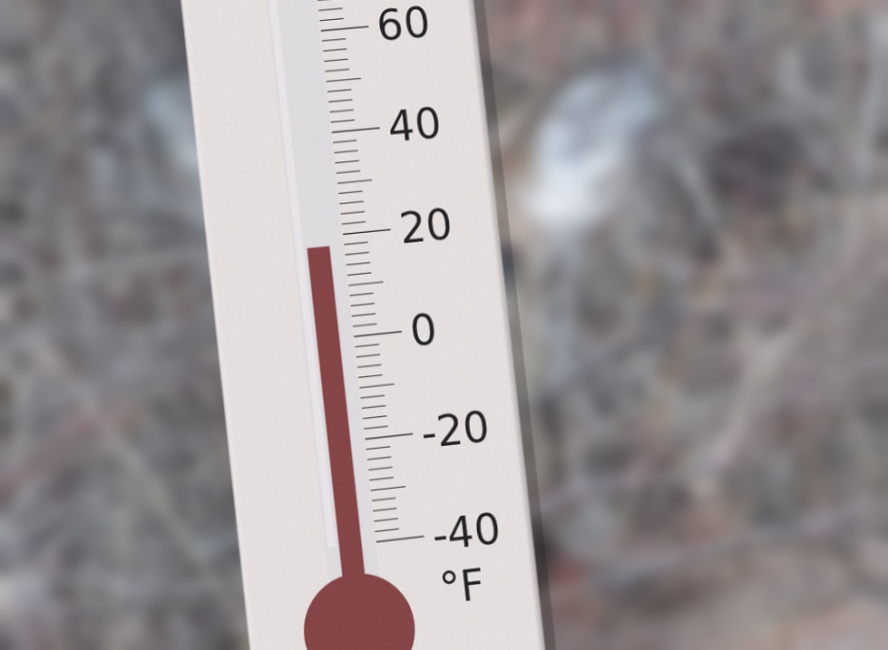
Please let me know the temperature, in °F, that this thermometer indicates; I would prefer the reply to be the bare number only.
18
